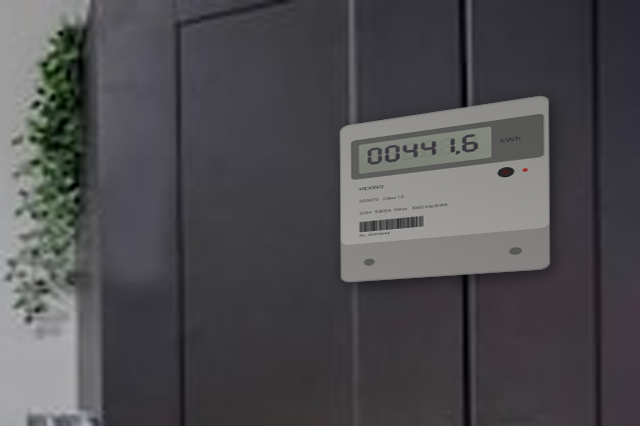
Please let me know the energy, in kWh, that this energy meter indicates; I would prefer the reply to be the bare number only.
441.6
